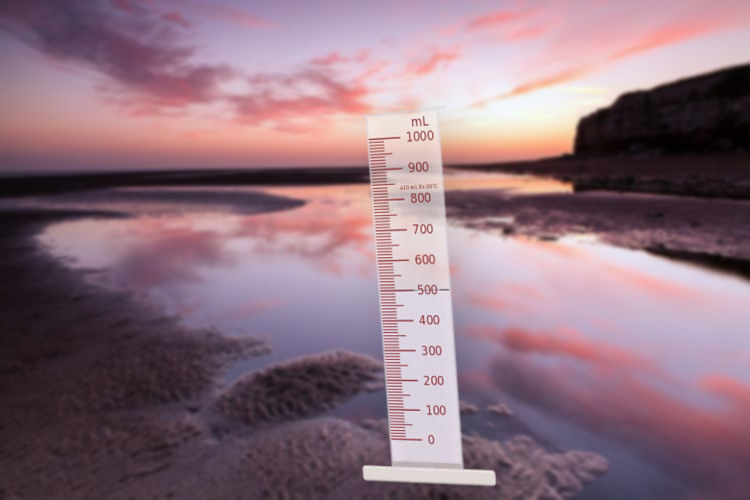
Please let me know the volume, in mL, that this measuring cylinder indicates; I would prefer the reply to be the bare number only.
500
